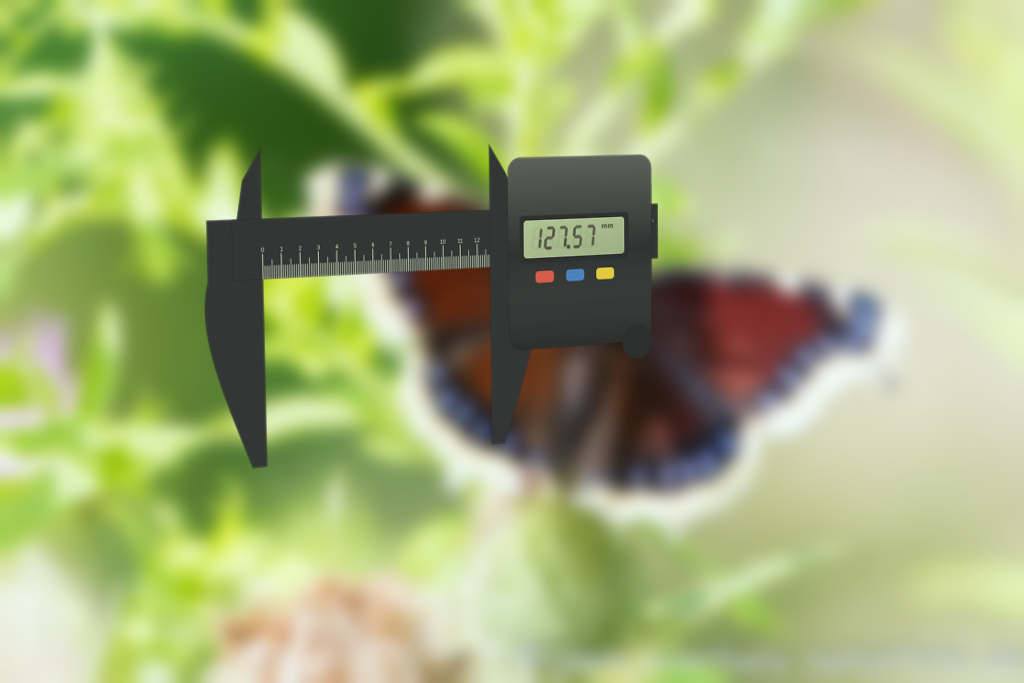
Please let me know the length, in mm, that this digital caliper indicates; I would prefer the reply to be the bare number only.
127.57
